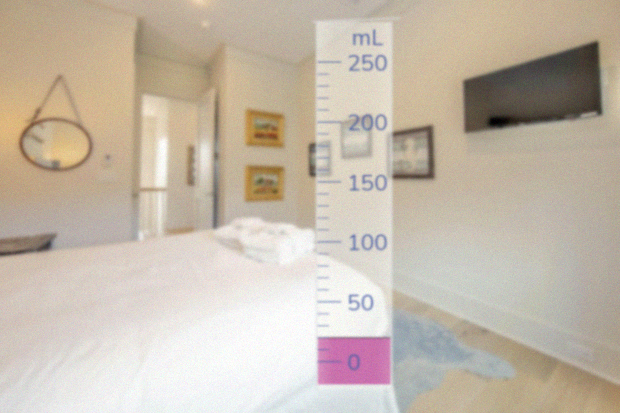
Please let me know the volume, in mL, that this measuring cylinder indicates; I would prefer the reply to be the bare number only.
20
